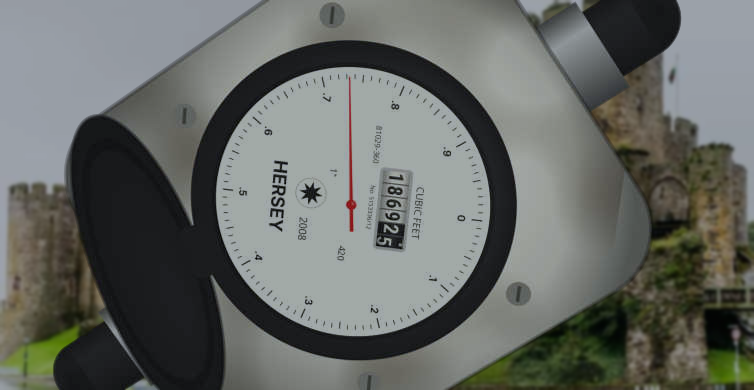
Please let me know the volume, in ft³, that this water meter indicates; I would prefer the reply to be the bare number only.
186924.73
